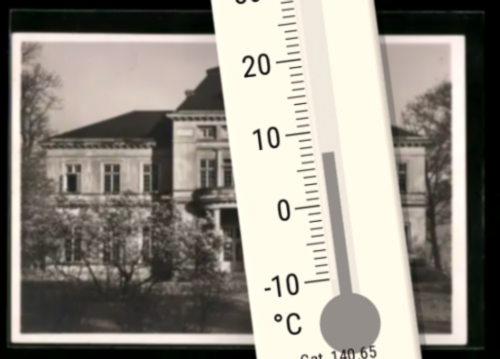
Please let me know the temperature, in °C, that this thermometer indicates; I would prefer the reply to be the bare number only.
7
